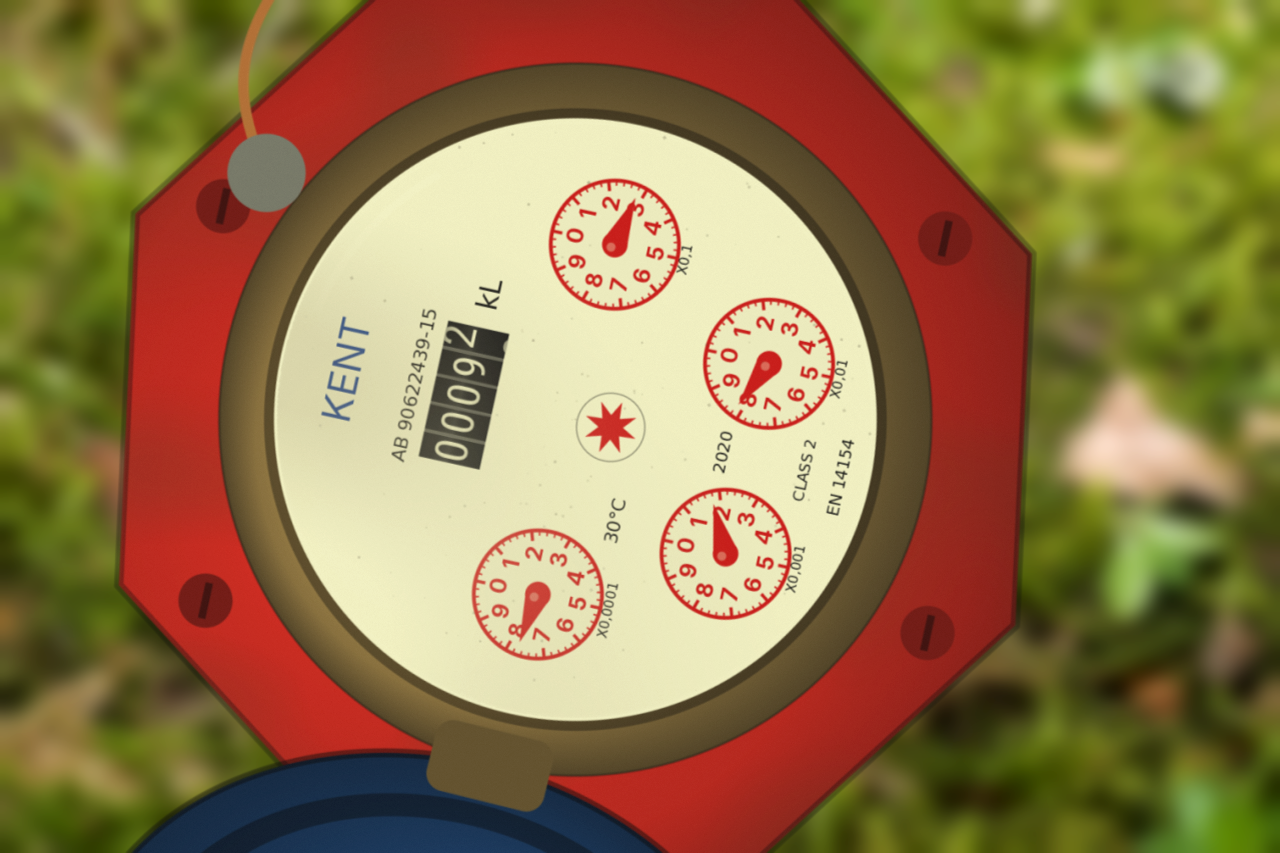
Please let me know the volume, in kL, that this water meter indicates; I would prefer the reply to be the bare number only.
92.2817
